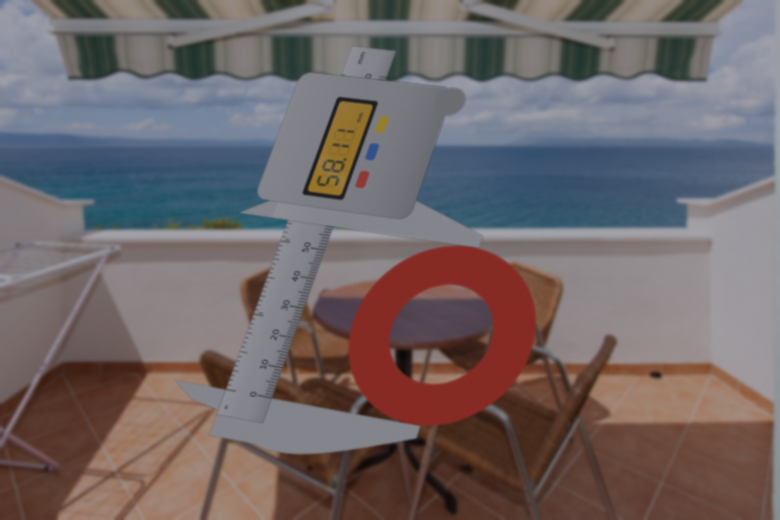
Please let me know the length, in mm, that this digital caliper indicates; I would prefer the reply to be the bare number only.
58.11
